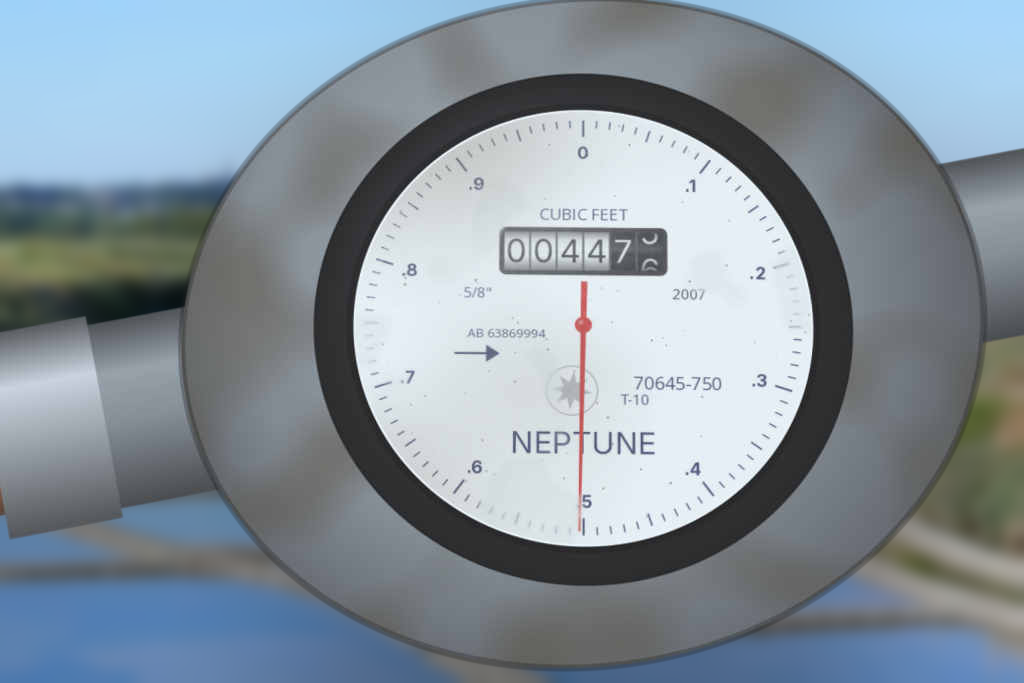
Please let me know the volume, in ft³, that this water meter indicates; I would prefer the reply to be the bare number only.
4475.50
